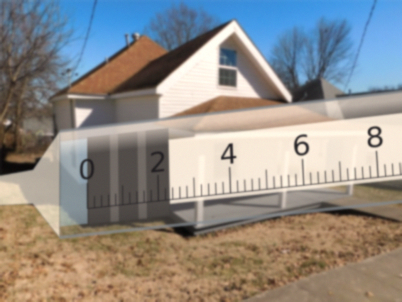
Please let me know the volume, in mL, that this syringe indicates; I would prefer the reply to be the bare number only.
0
